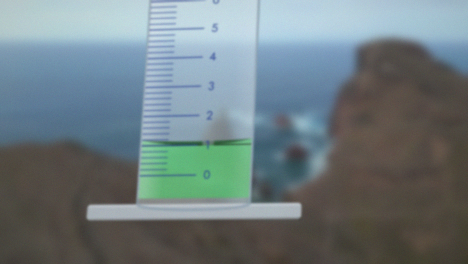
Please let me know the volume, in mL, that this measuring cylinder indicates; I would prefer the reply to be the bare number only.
1
